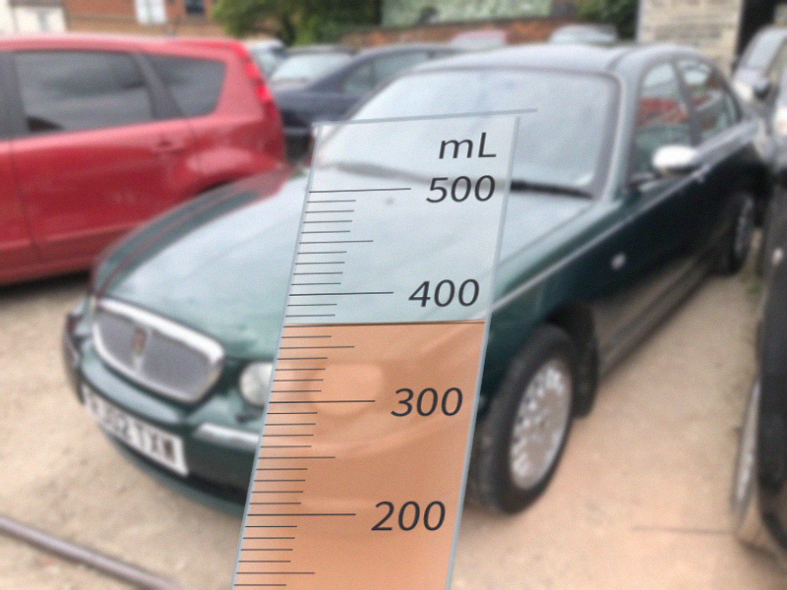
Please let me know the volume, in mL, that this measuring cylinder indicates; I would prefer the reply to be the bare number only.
370
